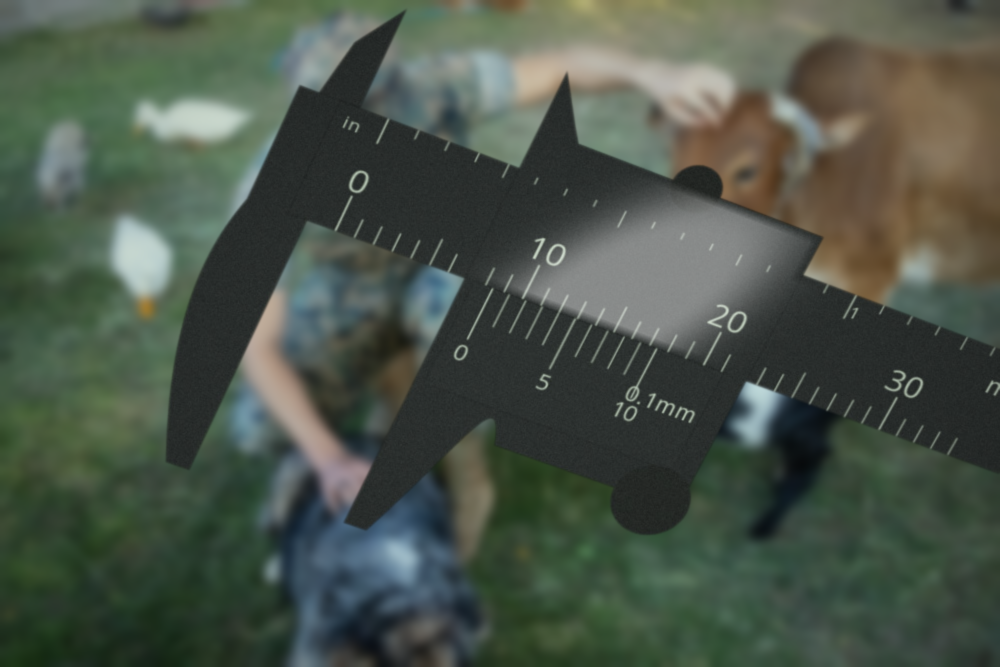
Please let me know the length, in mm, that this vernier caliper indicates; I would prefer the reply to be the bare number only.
8.4
